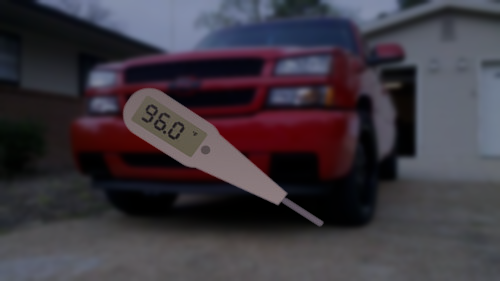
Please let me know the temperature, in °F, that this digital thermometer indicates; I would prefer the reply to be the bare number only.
96.0
